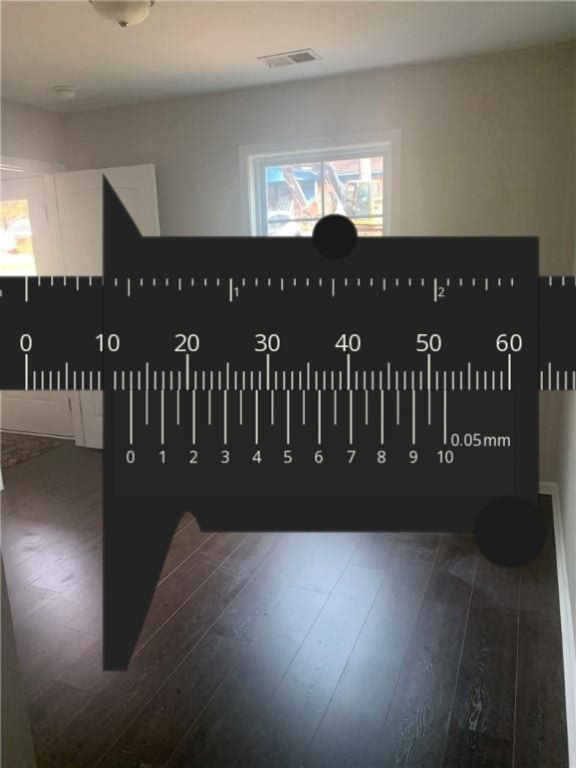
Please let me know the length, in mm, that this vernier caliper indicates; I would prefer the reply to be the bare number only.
13.0
